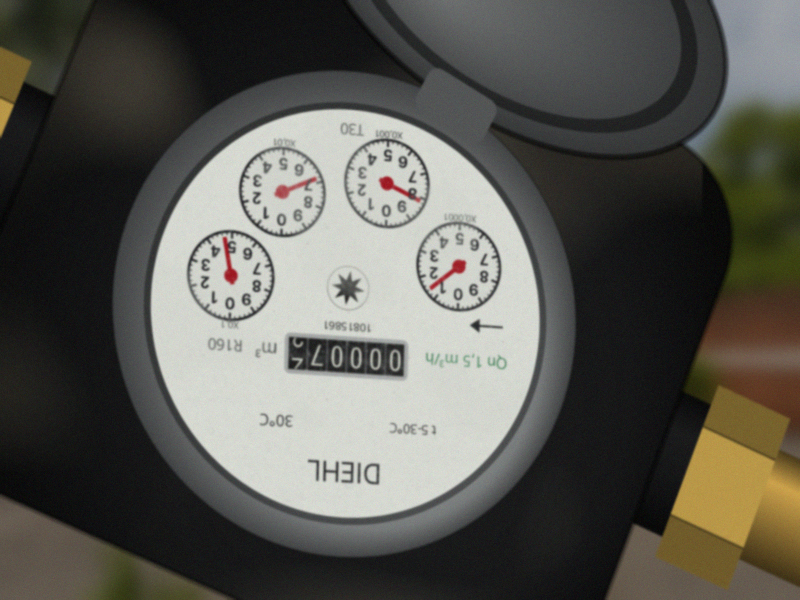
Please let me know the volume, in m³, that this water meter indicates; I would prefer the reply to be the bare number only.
72.4681
